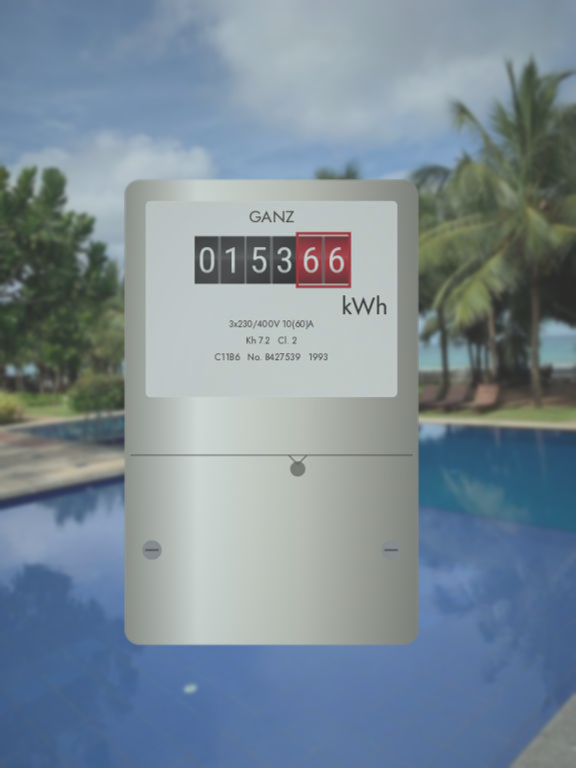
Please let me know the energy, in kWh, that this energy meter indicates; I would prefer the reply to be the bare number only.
153.66
